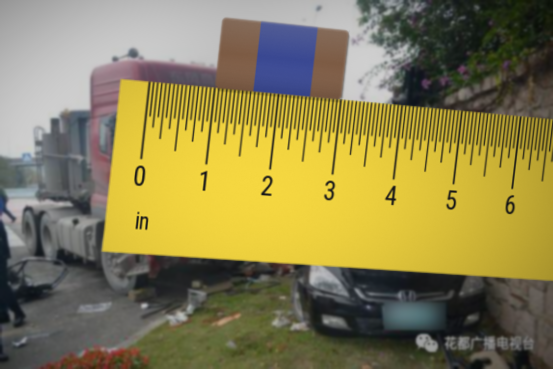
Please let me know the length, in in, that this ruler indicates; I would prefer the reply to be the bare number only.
2
